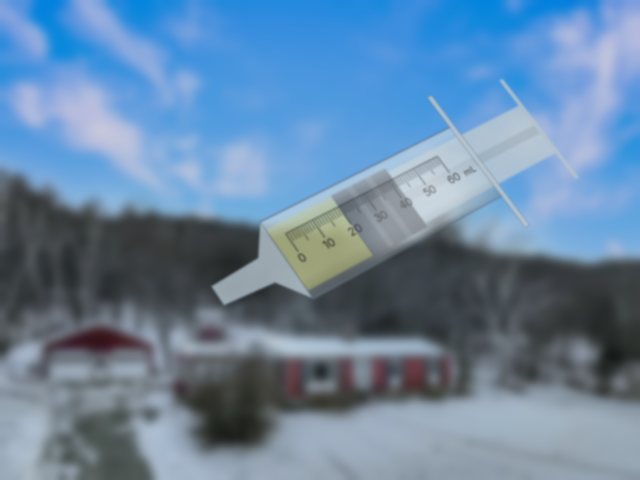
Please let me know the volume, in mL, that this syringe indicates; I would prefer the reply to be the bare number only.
20
